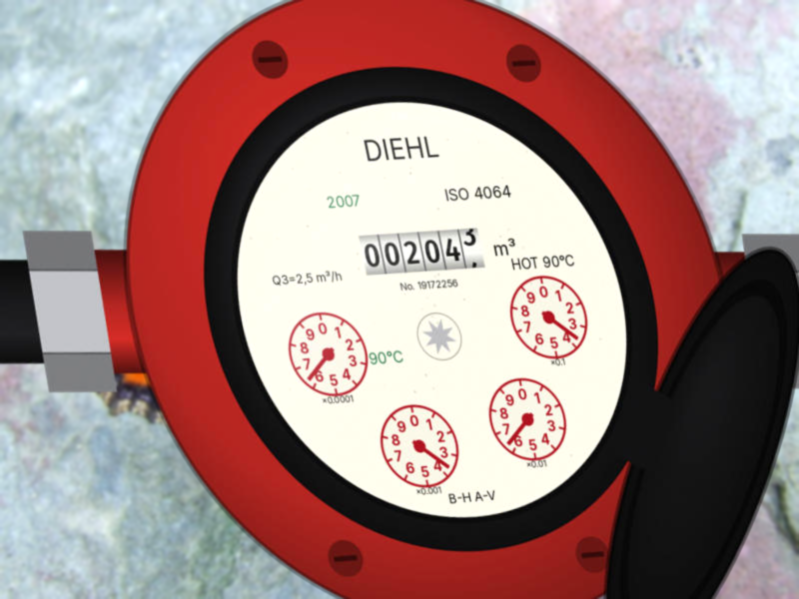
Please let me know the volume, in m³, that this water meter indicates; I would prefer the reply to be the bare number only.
2043.3636
